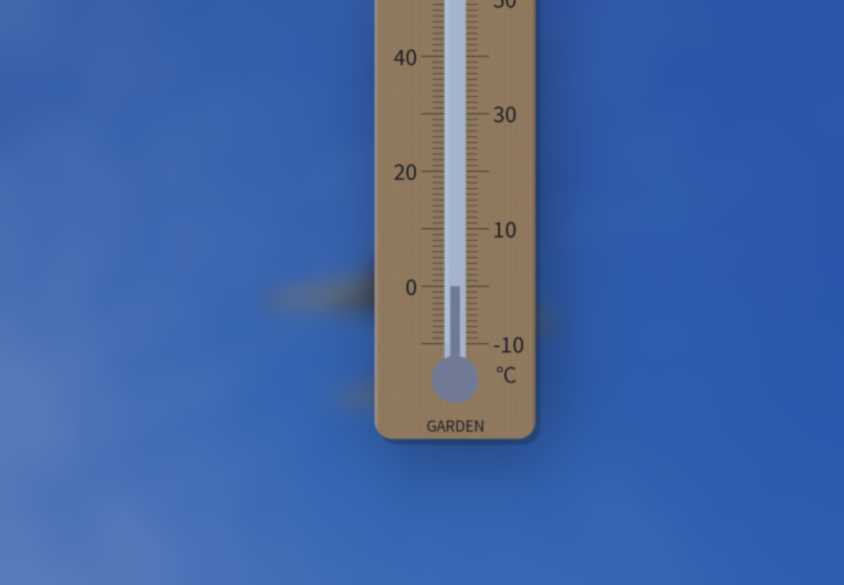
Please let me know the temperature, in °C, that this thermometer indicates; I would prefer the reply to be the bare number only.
0
